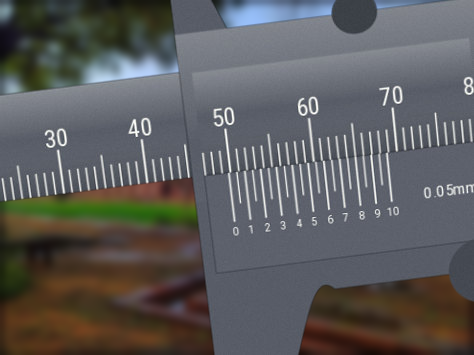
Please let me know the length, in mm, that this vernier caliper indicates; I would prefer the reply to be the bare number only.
49.8
